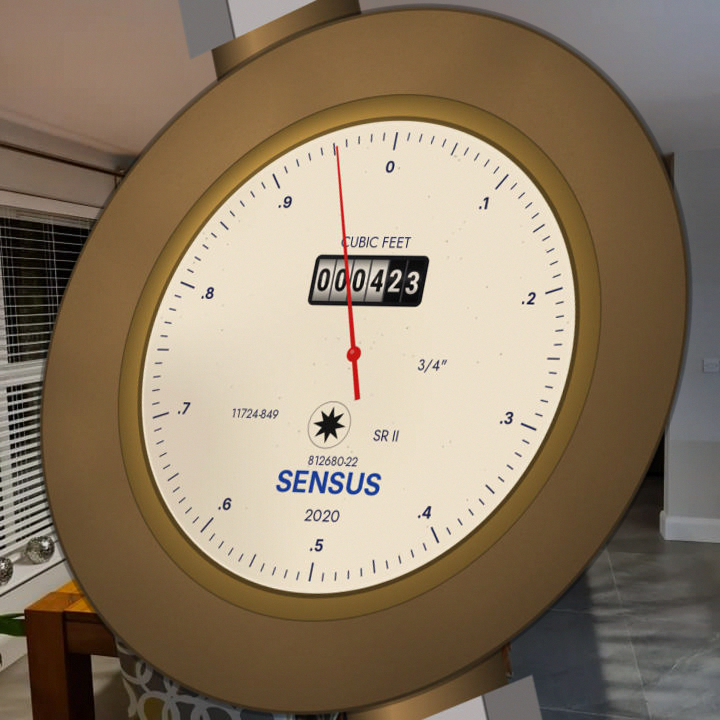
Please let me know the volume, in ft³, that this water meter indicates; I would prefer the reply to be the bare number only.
422.95
